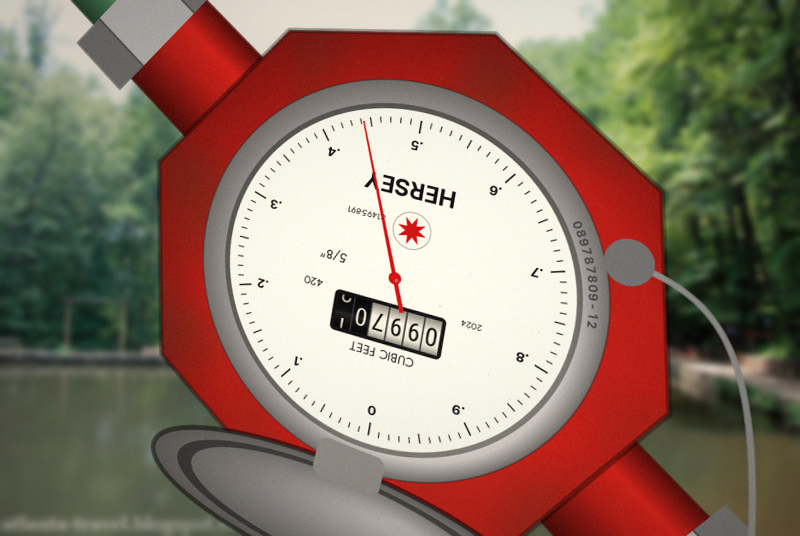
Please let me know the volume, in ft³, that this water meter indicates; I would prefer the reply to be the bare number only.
99701.44
